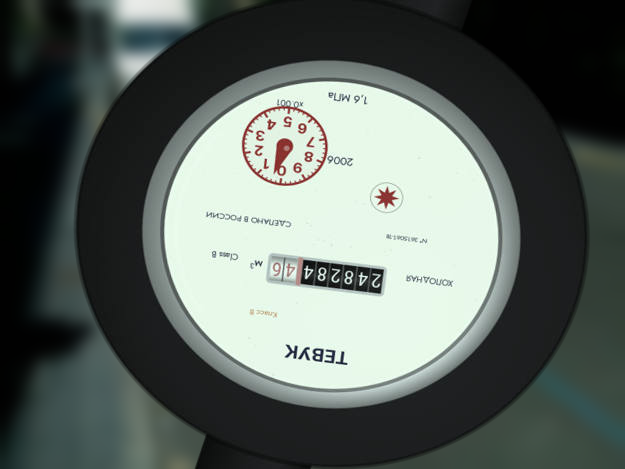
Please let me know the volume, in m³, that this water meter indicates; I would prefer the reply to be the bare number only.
248284.460
